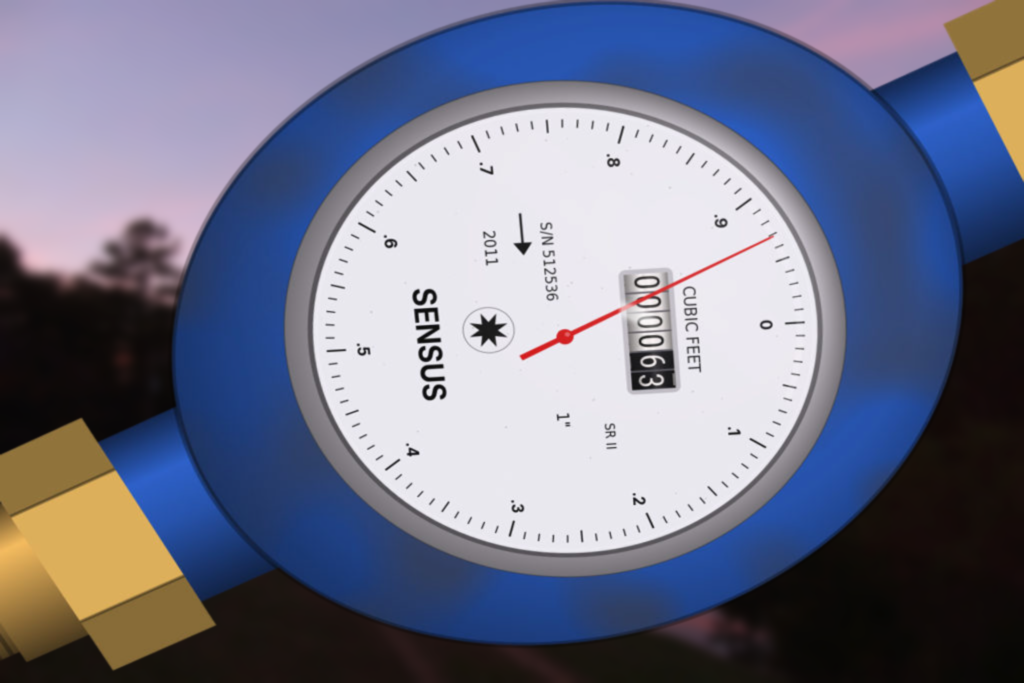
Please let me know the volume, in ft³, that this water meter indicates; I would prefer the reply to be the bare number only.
62.93
